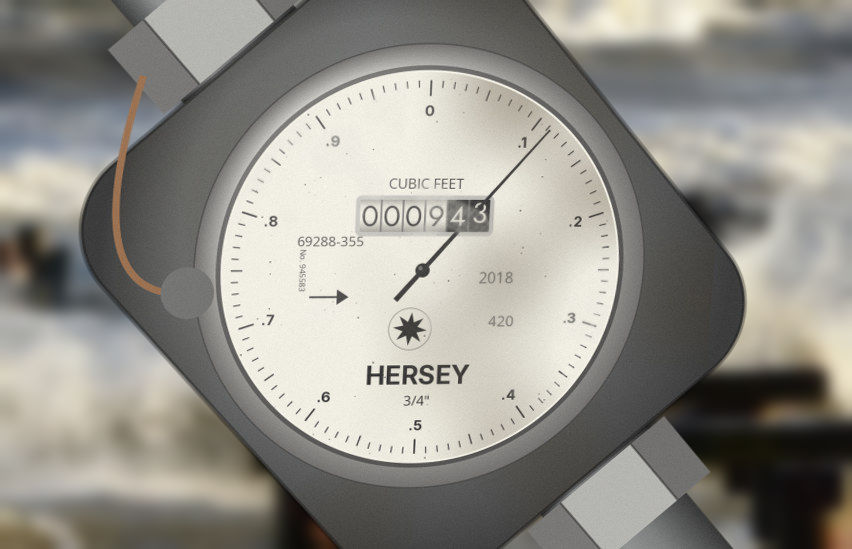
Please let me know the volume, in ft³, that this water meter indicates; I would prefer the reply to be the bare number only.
943.11
